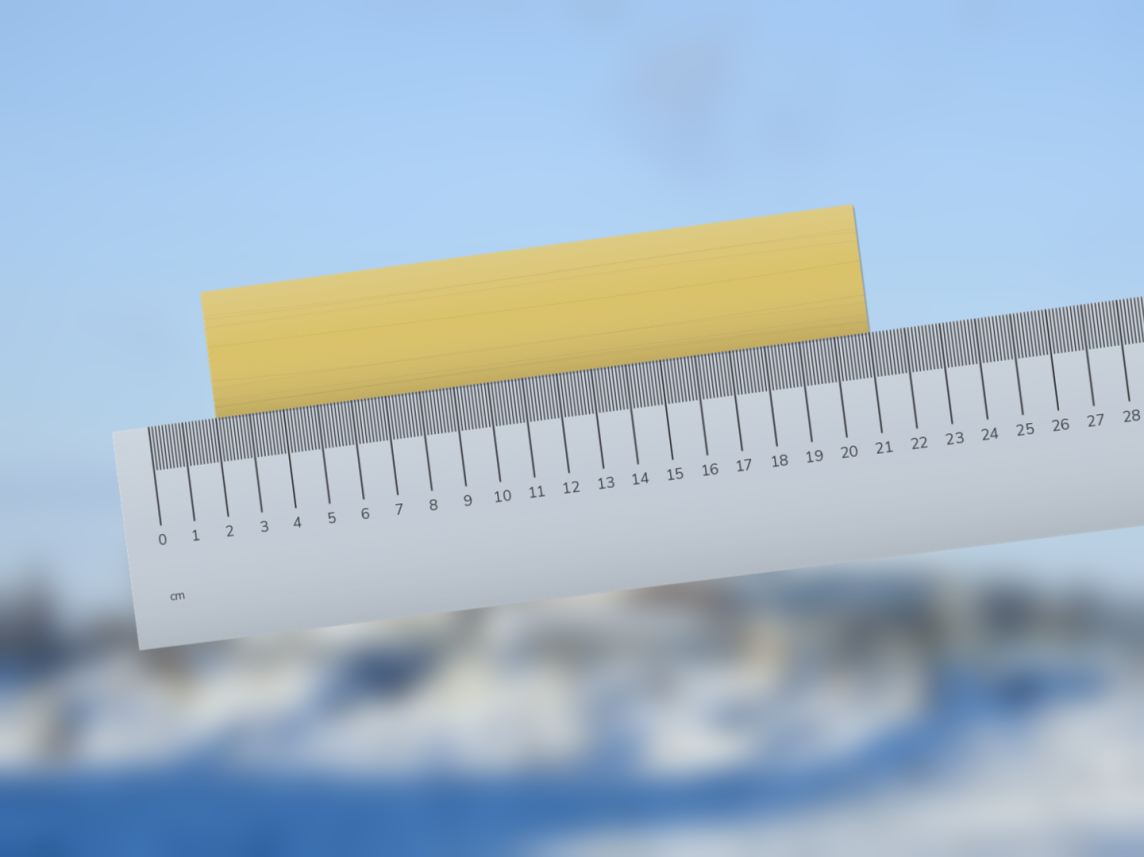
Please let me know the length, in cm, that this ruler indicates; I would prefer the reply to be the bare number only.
19
